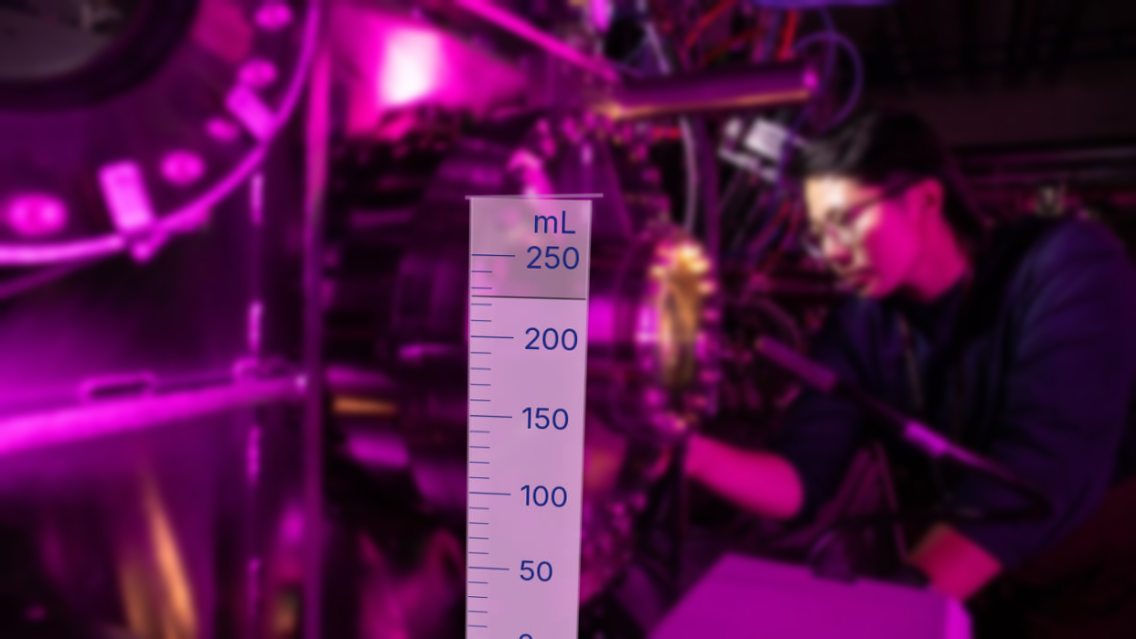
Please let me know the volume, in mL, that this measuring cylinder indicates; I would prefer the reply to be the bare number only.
225
